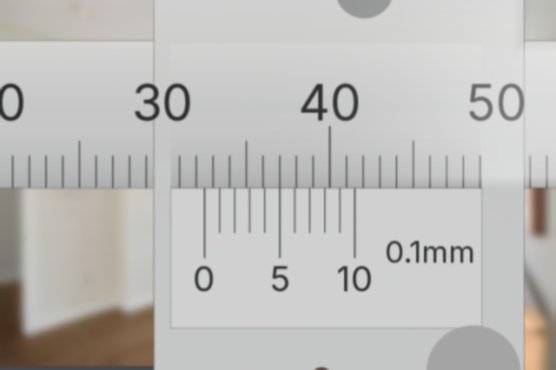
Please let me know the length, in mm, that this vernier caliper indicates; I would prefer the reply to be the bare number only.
32.5
